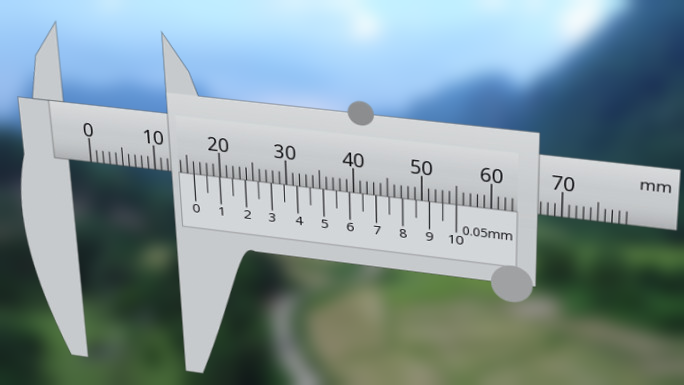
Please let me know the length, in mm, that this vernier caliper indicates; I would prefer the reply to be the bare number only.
16.0
